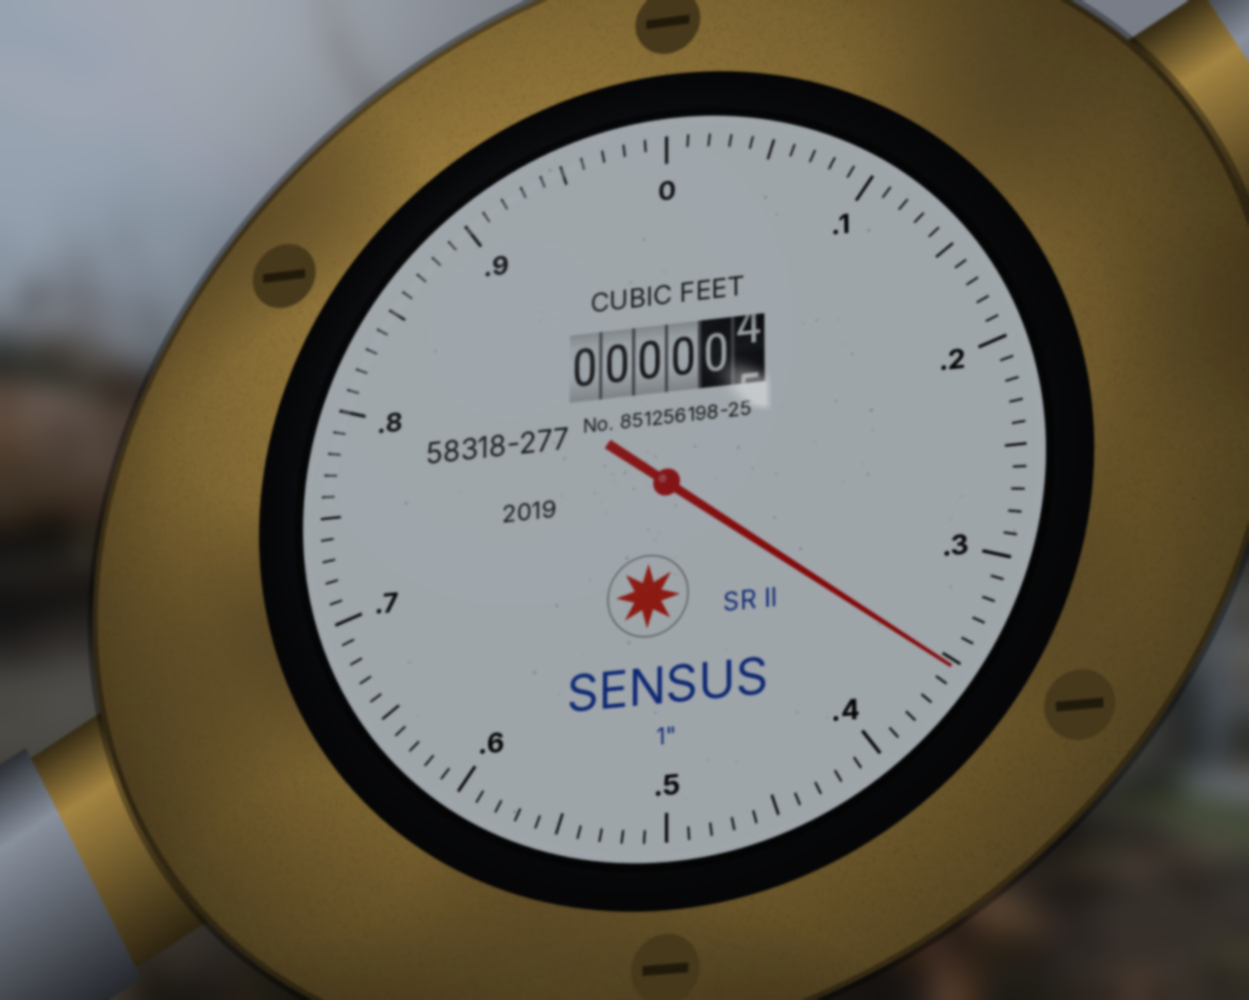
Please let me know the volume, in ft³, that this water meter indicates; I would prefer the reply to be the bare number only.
4.35
